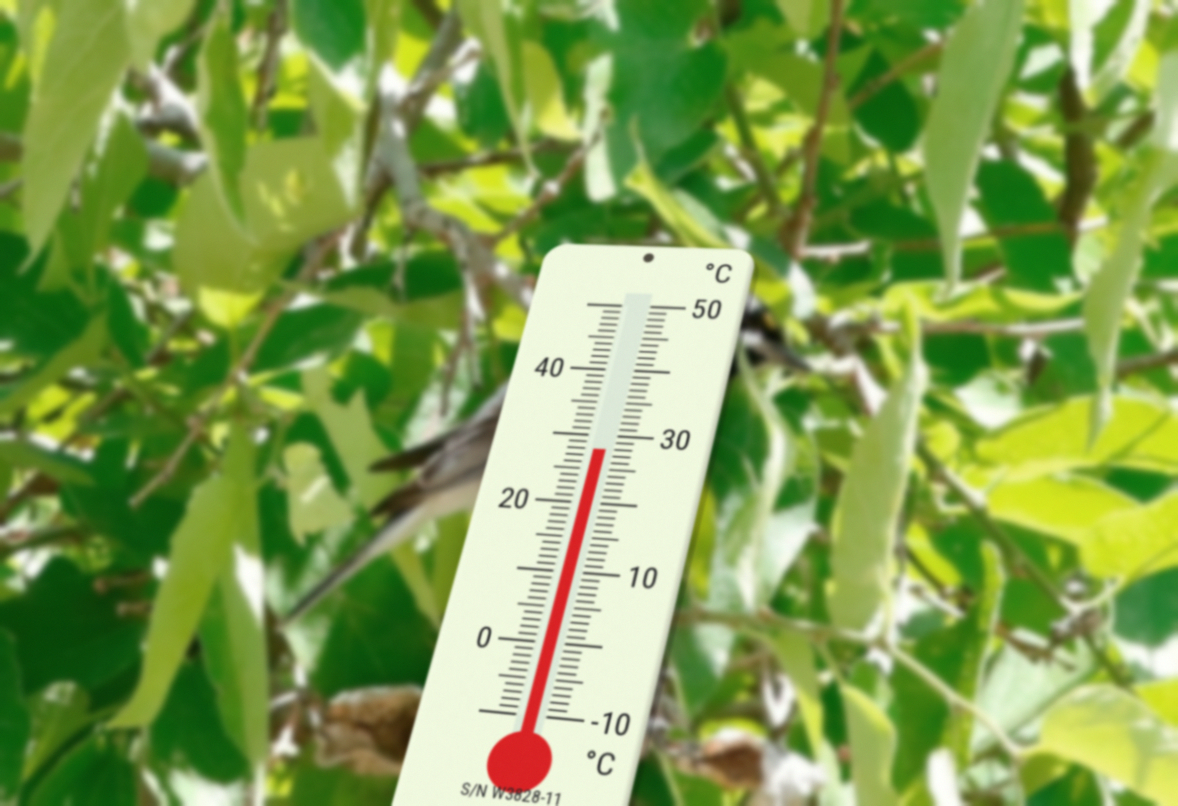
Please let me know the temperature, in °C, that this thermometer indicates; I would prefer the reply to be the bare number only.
28
